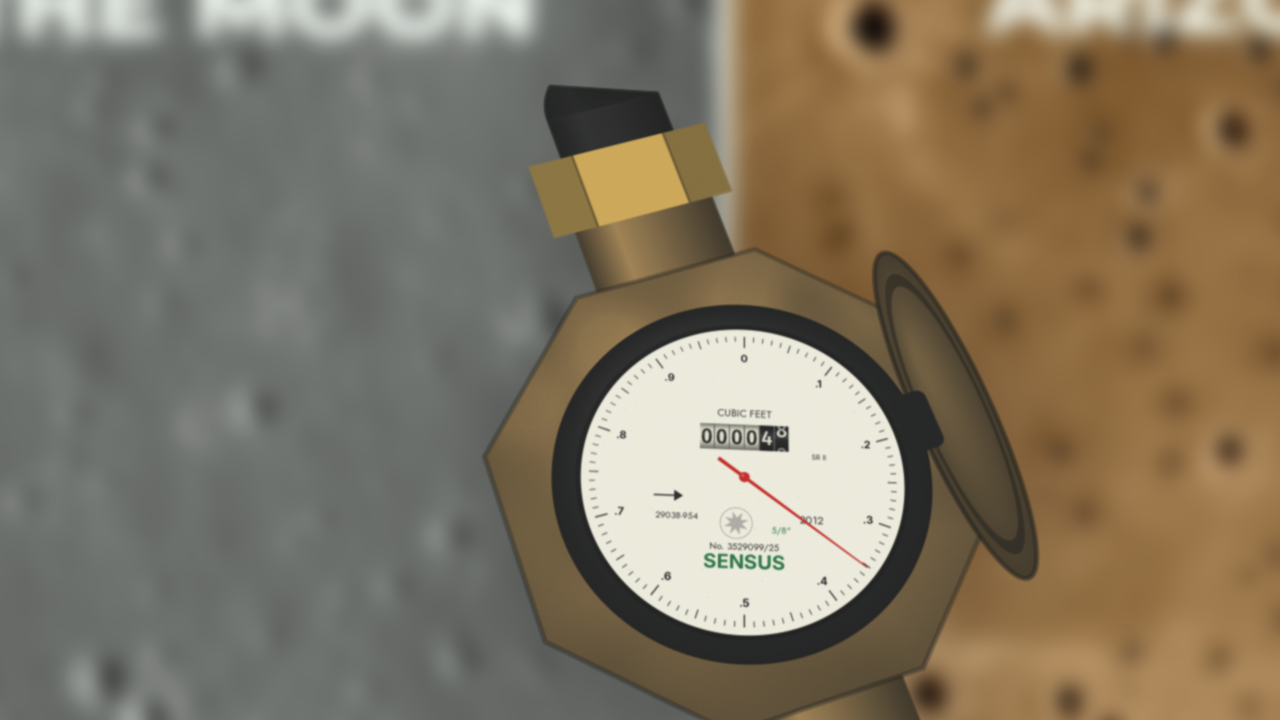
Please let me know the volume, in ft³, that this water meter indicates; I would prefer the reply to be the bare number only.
48.35
